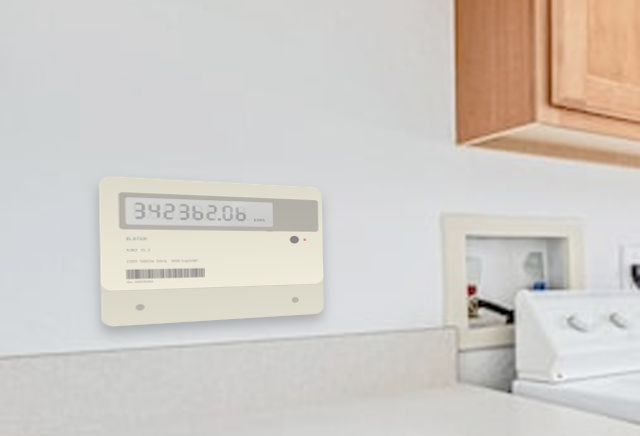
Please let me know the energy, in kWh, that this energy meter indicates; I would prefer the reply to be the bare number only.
342362.06
